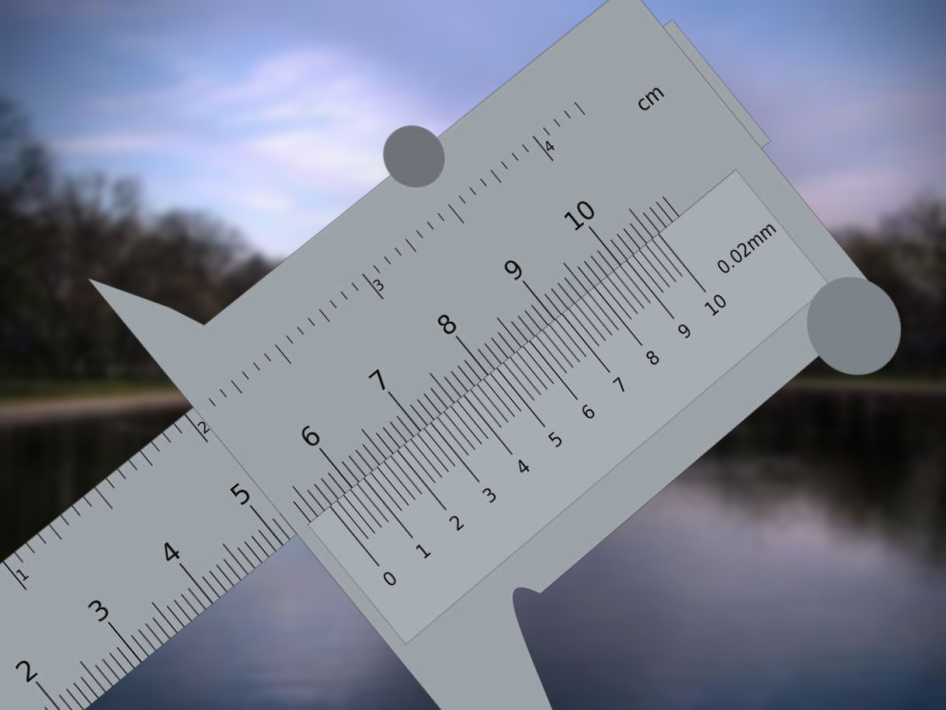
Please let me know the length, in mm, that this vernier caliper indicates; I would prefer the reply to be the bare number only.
56.8
